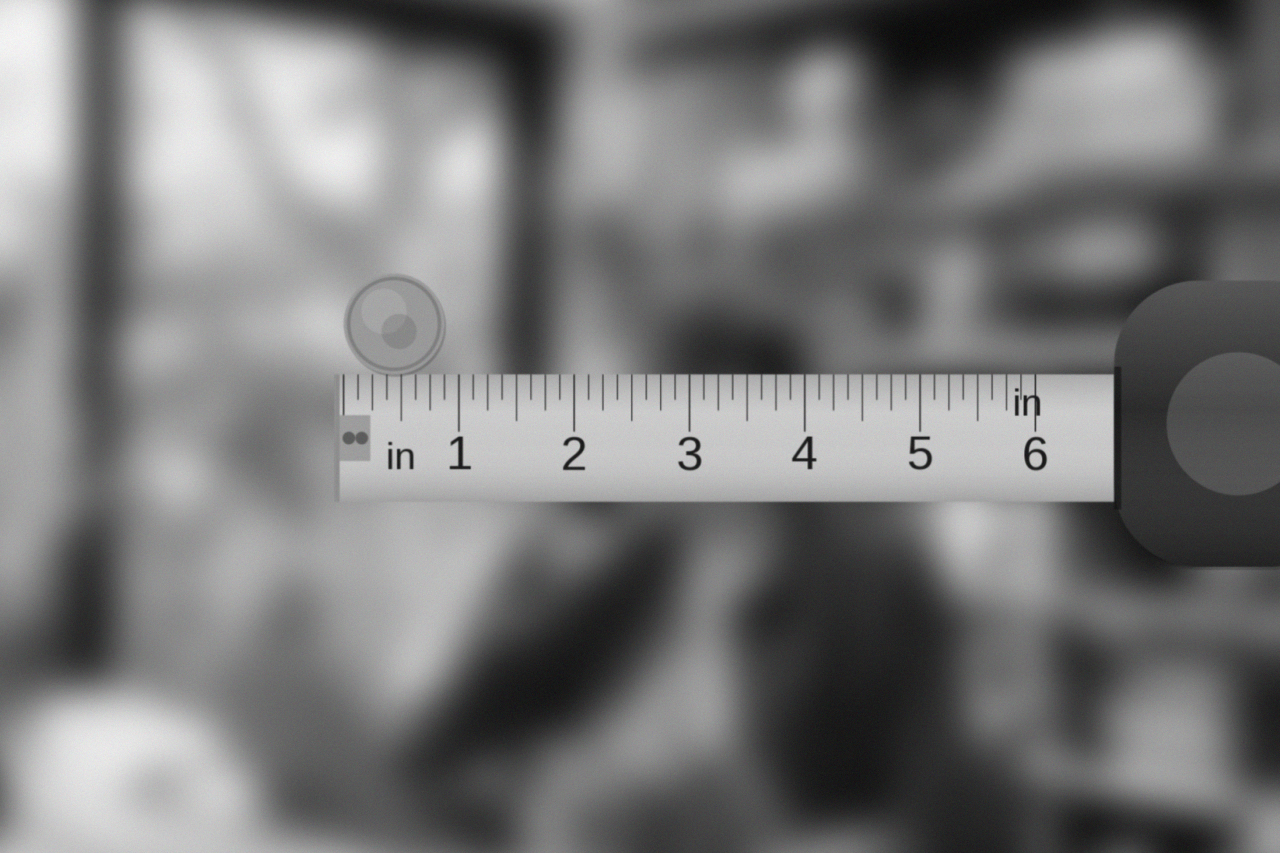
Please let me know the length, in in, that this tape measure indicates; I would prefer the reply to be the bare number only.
0.875
